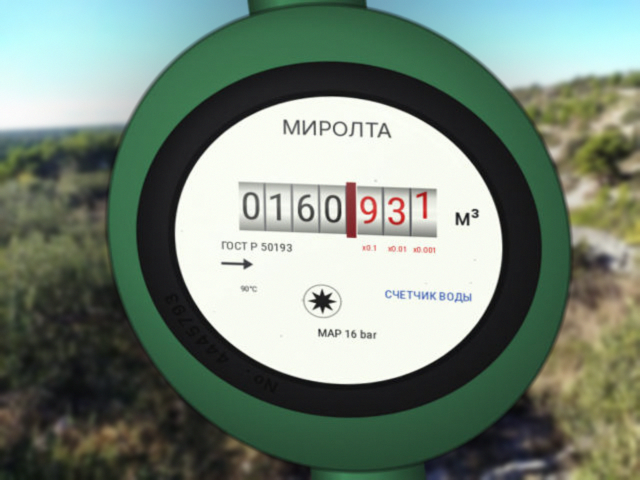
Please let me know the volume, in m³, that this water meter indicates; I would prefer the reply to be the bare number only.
160.931
